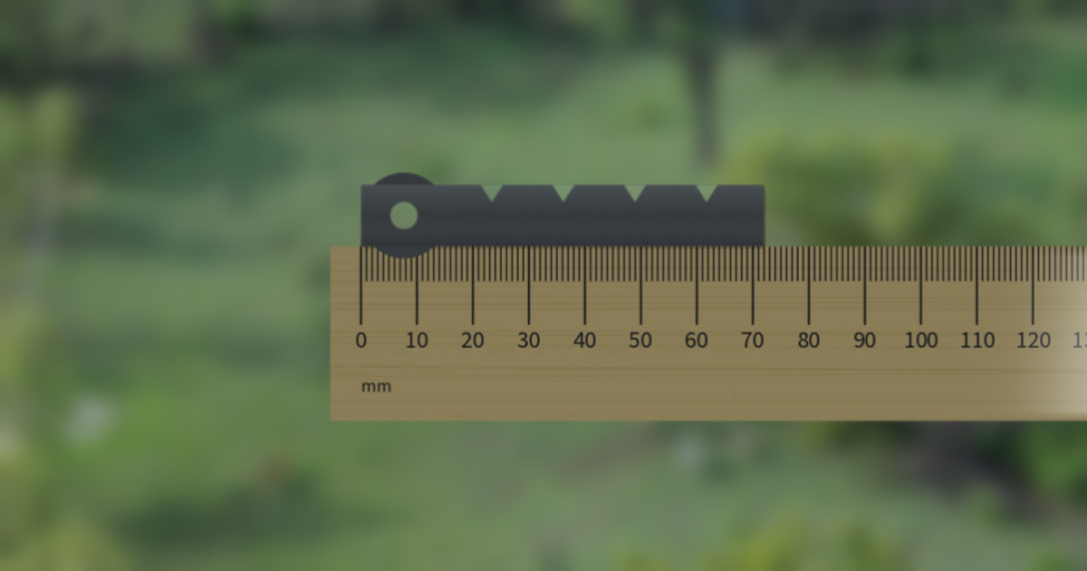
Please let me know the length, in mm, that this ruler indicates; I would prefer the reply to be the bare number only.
72
